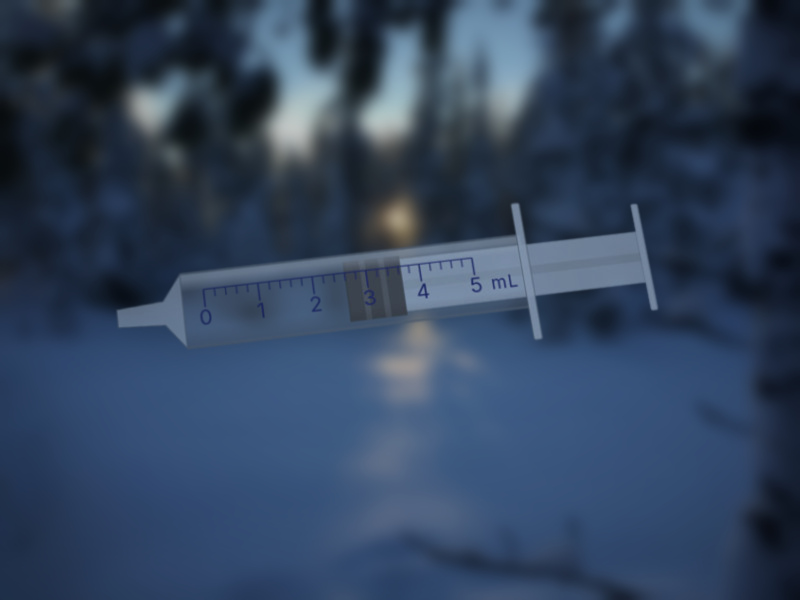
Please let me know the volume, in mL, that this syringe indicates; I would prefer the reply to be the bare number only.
2.6
